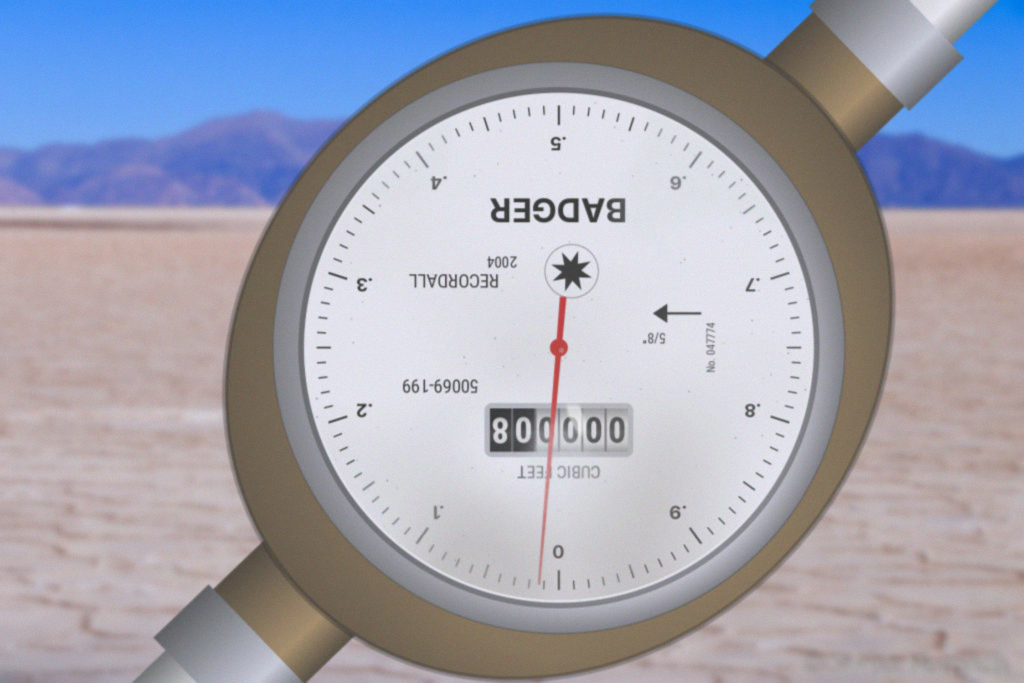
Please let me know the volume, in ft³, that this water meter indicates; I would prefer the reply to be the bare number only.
8.01
